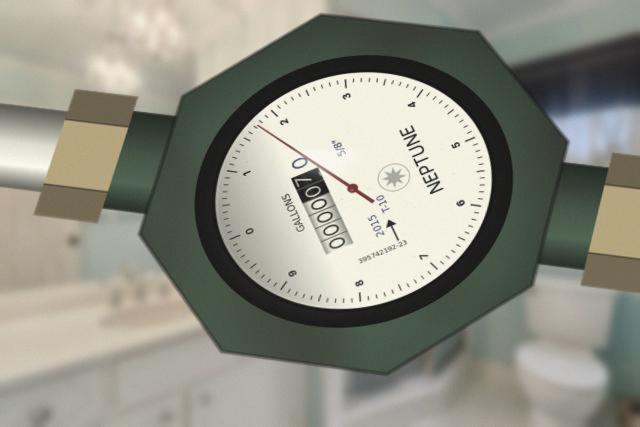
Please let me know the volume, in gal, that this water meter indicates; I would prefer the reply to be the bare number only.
71.7
